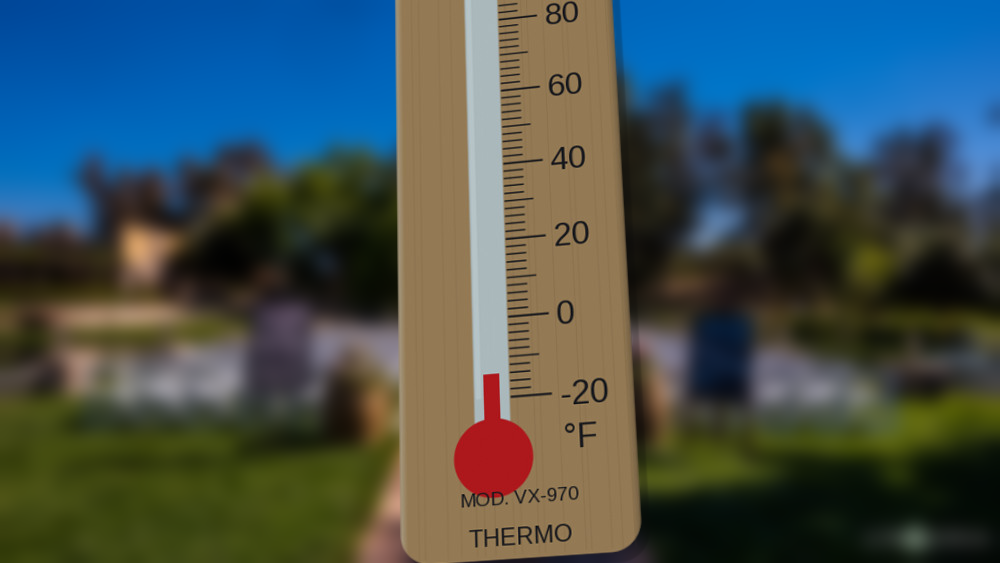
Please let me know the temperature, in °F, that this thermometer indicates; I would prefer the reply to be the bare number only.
-14
